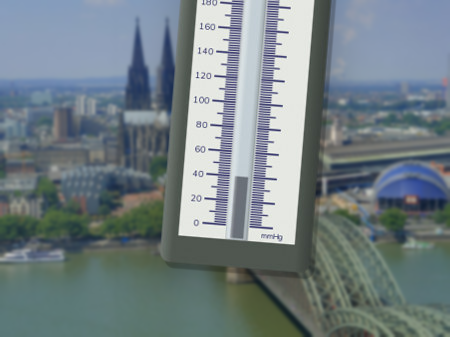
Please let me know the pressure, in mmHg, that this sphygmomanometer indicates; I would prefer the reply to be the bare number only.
40
